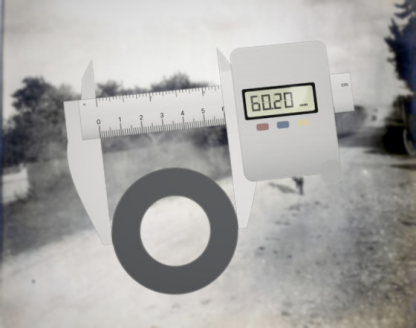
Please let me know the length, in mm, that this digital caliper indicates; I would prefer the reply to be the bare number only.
60.20
